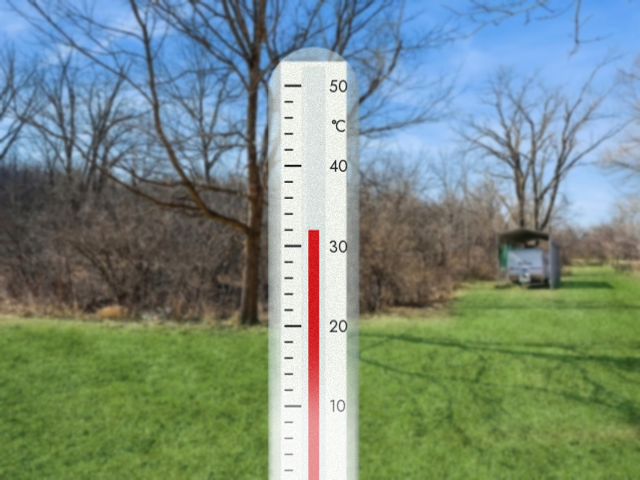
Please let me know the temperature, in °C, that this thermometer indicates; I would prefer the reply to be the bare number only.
32
